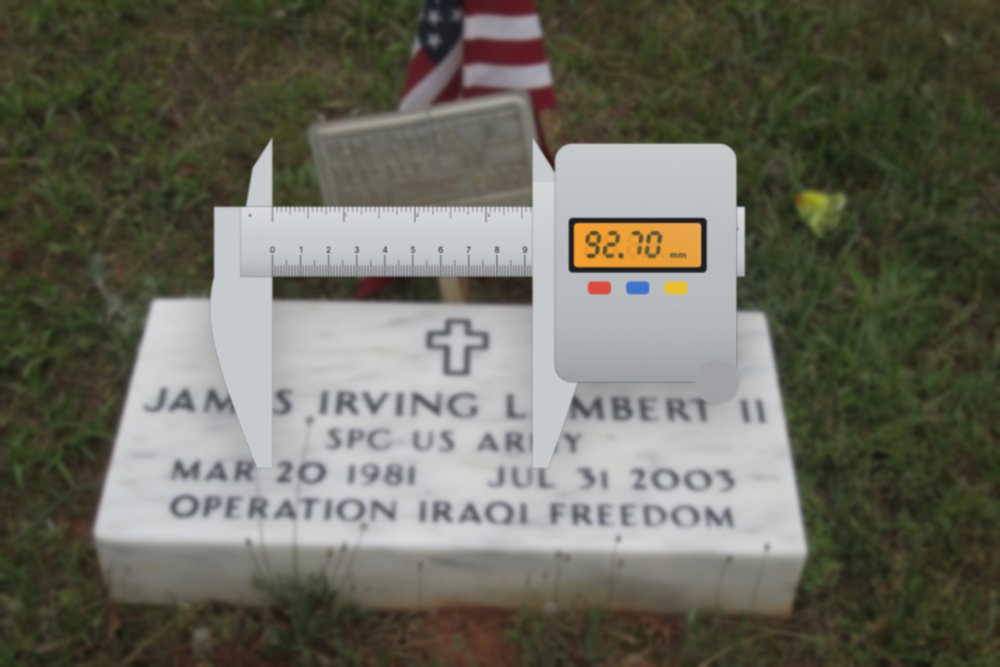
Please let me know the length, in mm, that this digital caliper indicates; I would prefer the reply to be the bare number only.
92.70
